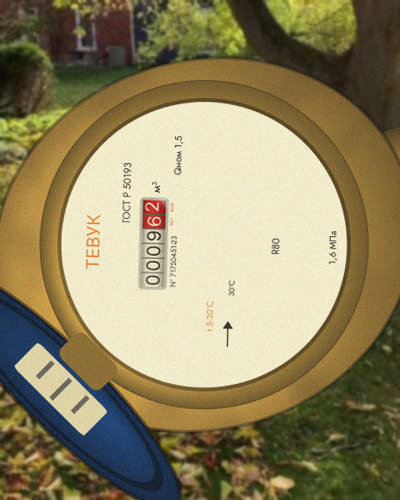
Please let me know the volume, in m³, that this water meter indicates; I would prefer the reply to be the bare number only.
9.62
